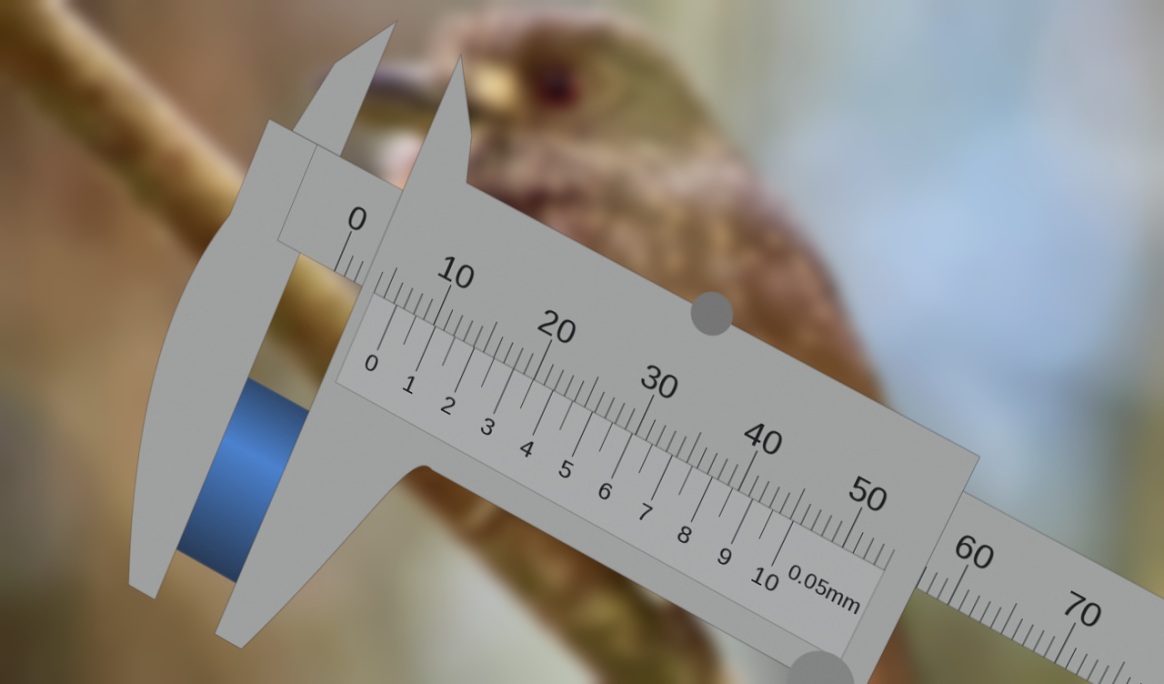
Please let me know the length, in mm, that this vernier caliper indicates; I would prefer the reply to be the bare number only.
6.3
